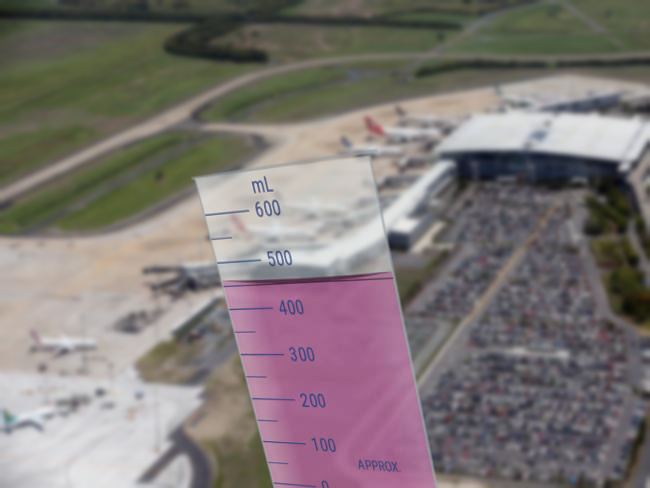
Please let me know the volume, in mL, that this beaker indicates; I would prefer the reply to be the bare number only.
450
